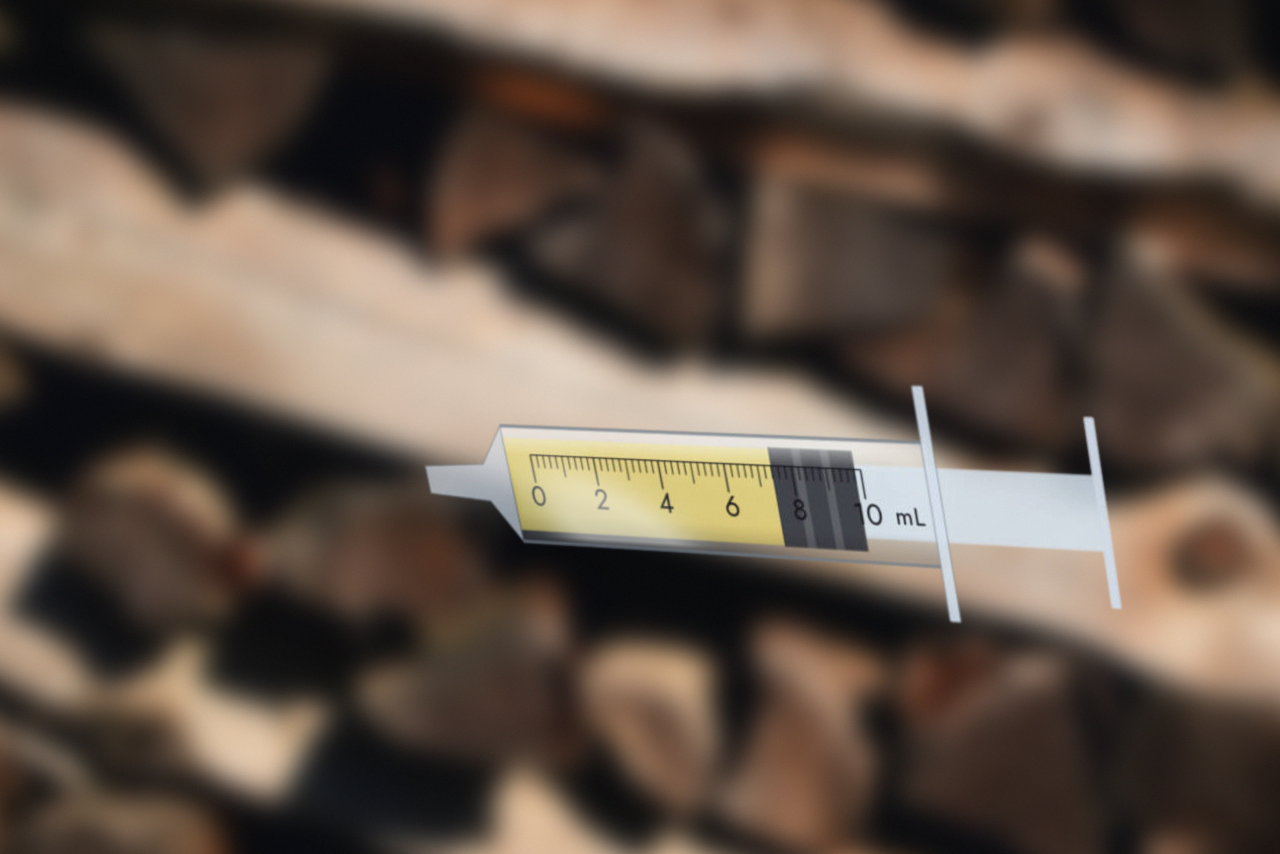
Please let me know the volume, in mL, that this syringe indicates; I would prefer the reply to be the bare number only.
7.4
